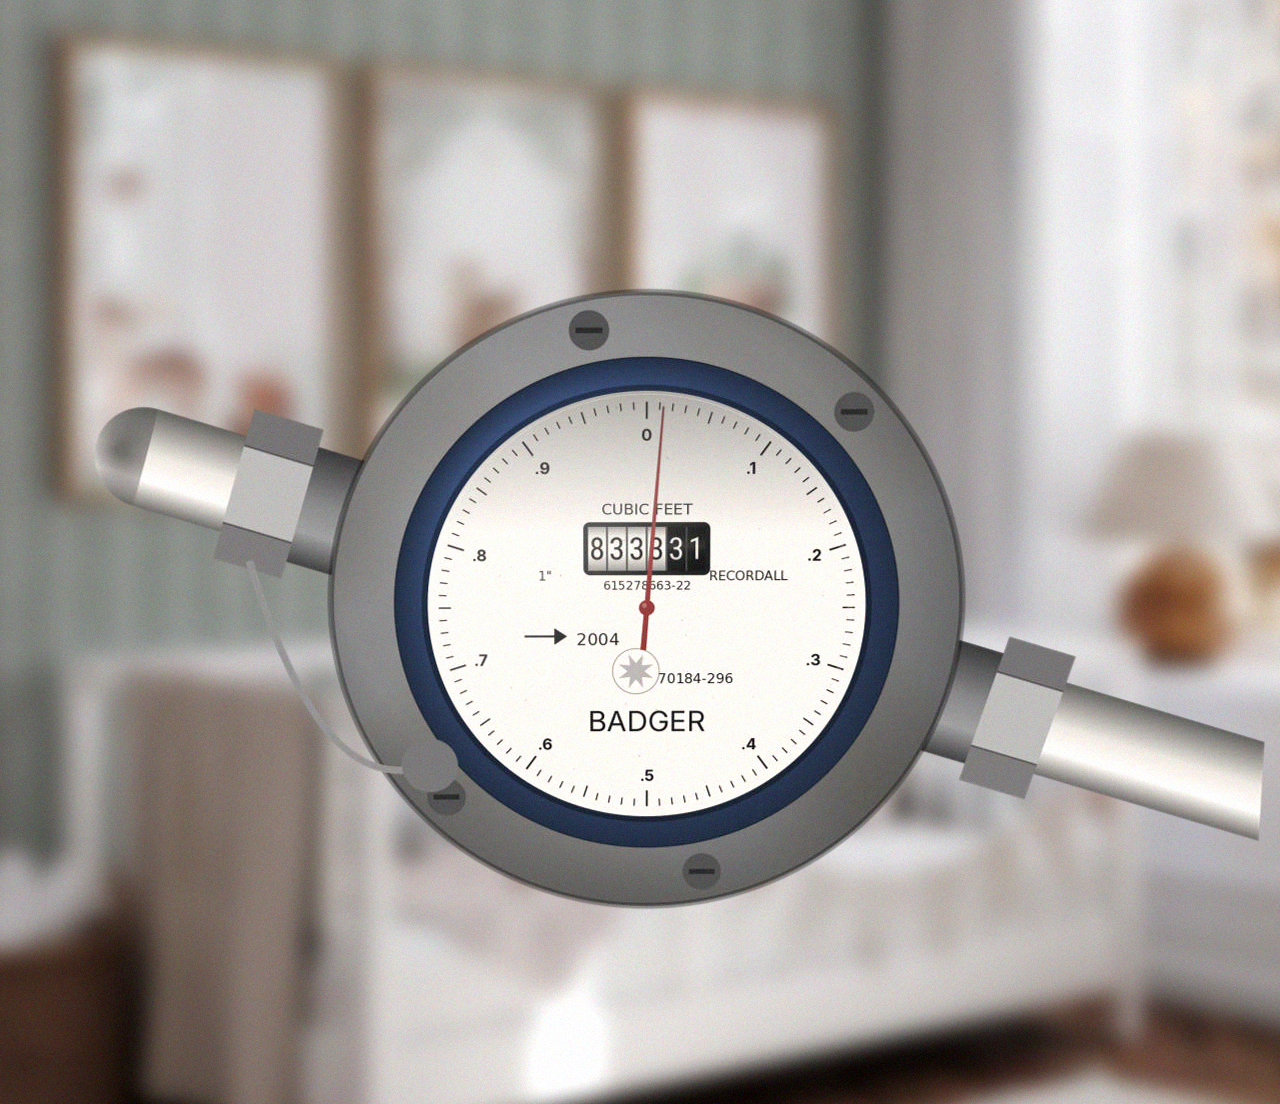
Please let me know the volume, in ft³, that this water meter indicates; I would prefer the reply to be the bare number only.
833331.01
